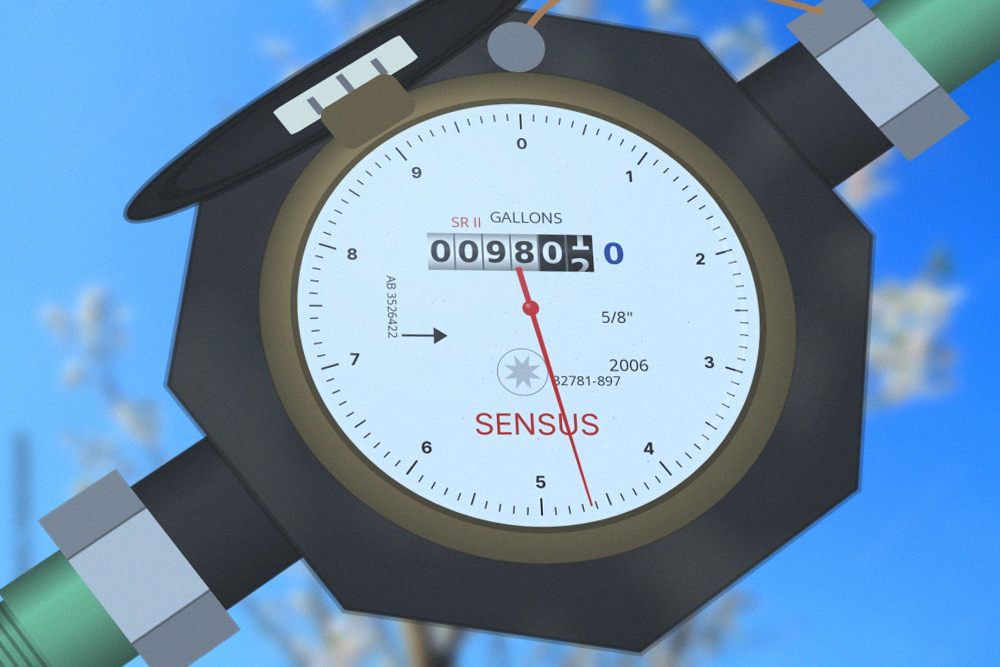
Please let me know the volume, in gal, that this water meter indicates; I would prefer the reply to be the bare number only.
98014.6
